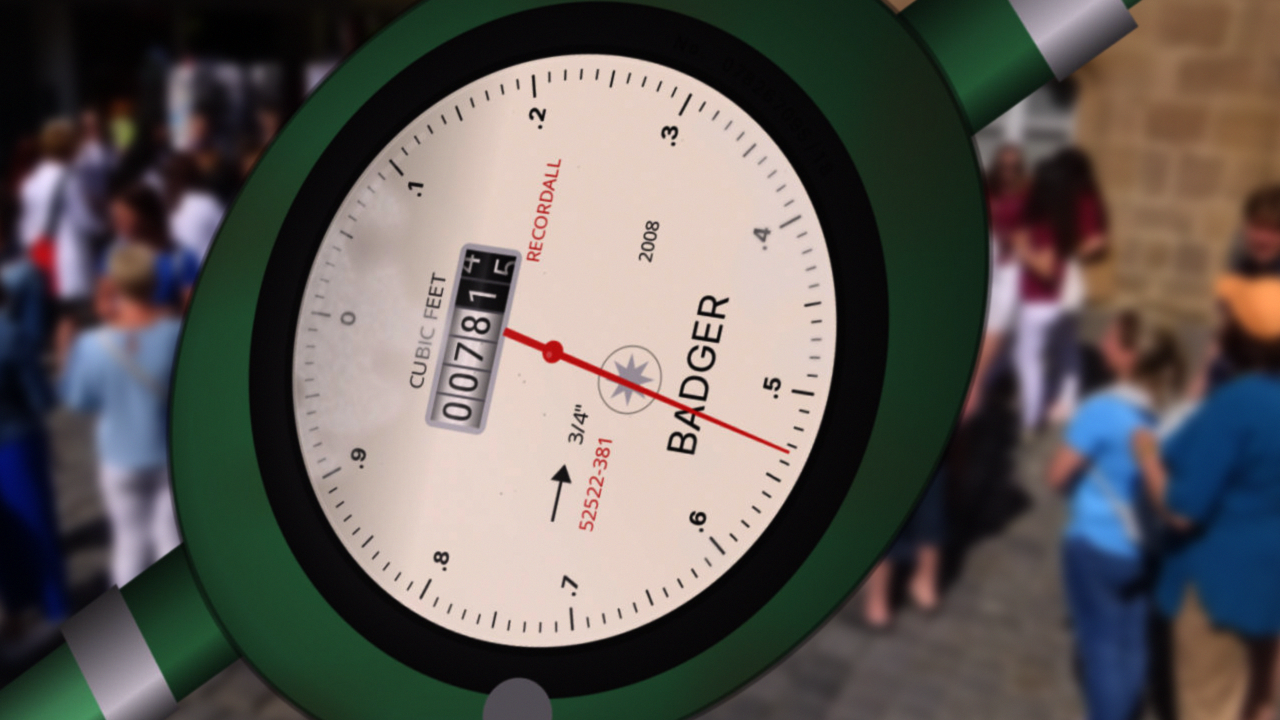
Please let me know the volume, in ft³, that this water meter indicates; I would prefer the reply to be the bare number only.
7814.53
